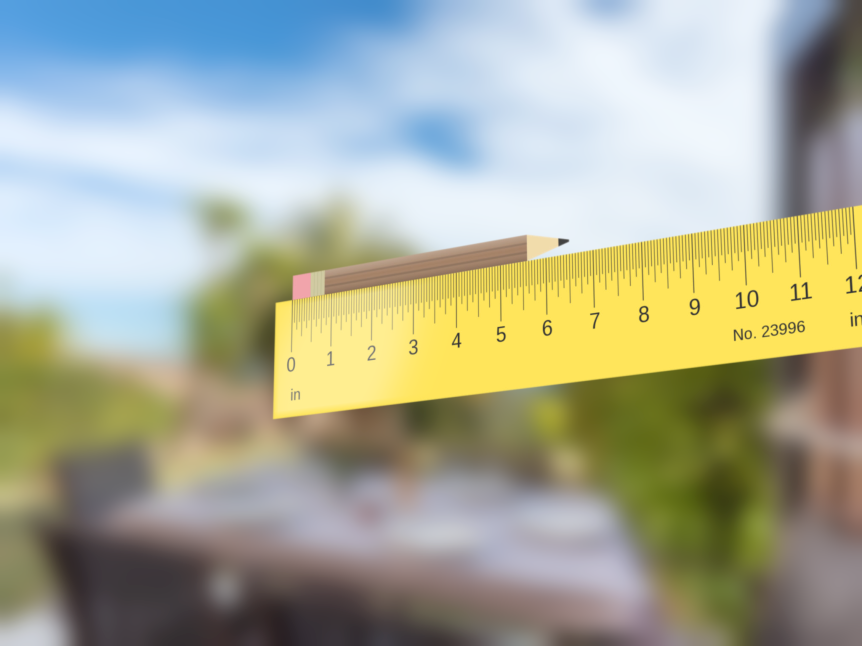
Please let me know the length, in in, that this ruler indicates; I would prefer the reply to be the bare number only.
6.5
